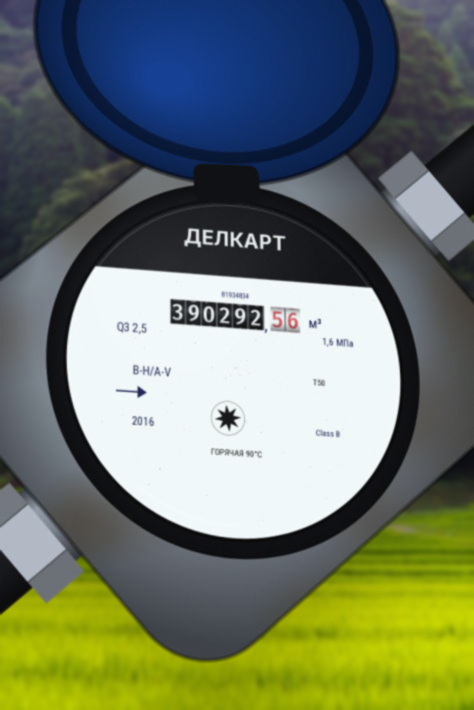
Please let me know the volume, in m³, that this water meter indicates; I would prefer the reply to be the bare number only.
390292.56
